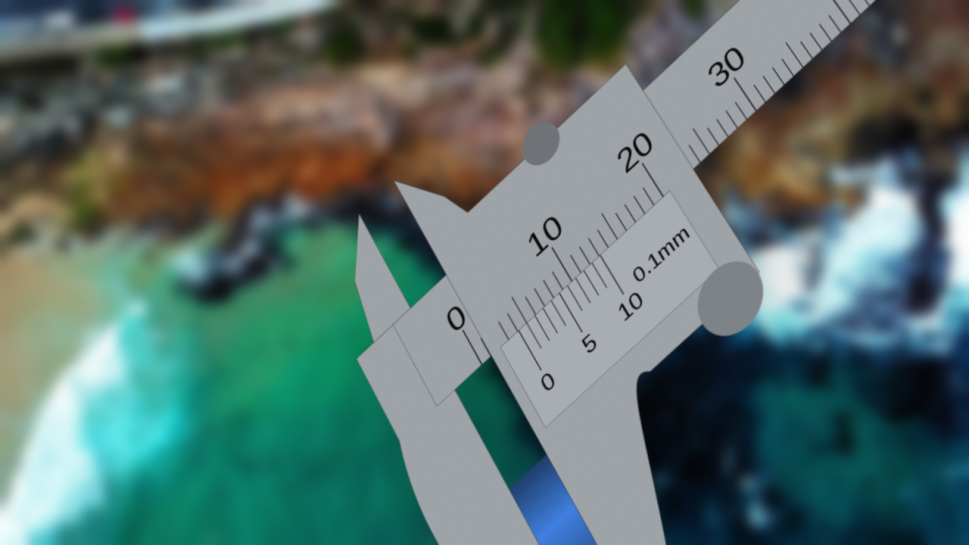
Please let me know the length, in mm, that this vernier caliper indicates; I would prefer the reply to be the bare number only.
4.1
